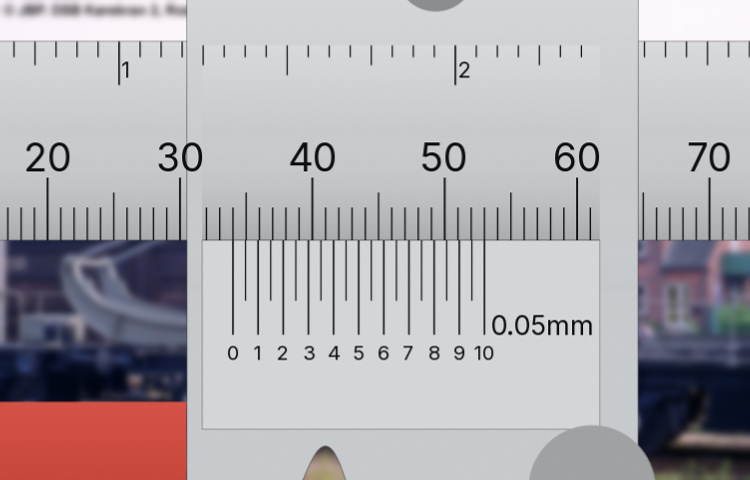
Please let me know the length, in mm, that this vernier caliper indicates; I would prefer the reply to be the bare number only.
34.0
